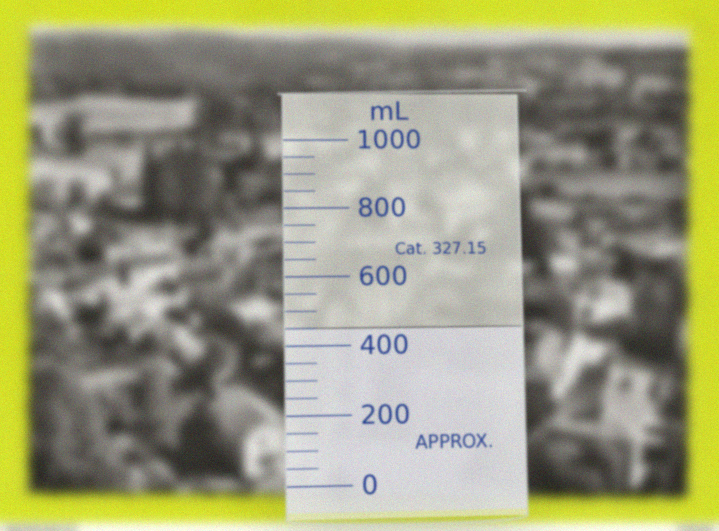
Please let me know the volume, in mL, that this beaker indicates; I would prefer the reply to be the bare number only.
450
